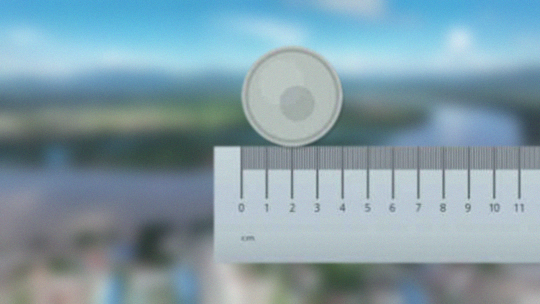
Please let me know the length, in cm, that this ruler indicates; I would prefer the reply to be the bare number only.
4
